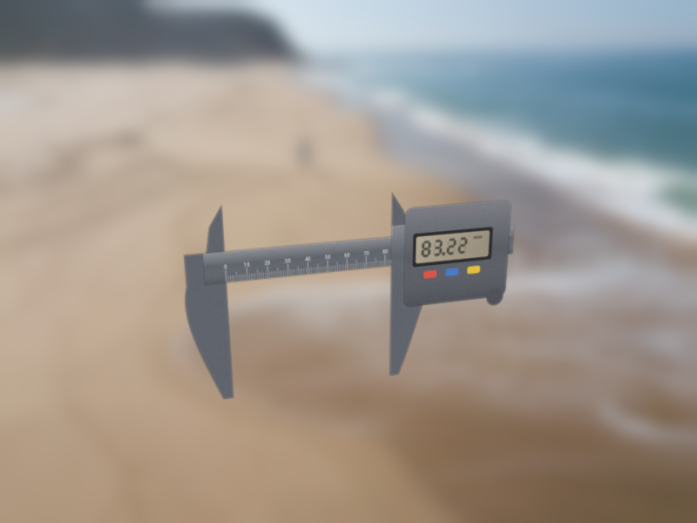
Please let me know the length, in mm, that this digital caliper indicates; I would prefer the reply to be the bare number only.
83.22
